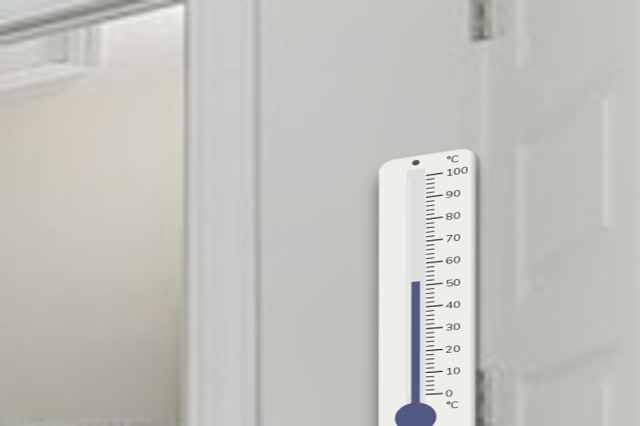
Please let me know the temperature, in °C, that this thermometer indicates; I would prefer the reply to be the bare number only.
52
